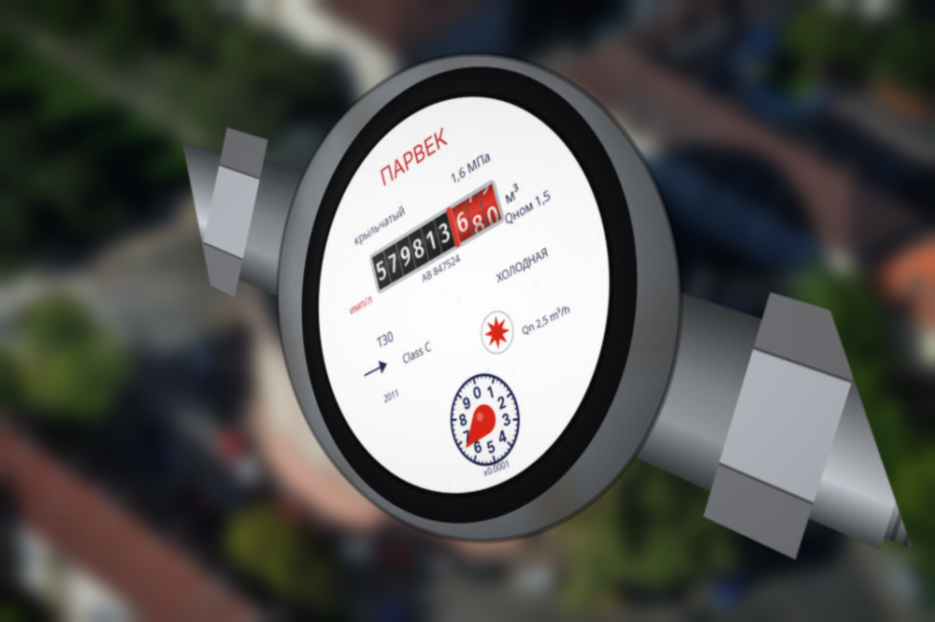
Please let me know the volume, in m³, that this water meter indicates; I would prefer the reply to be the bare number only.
579813.6796
